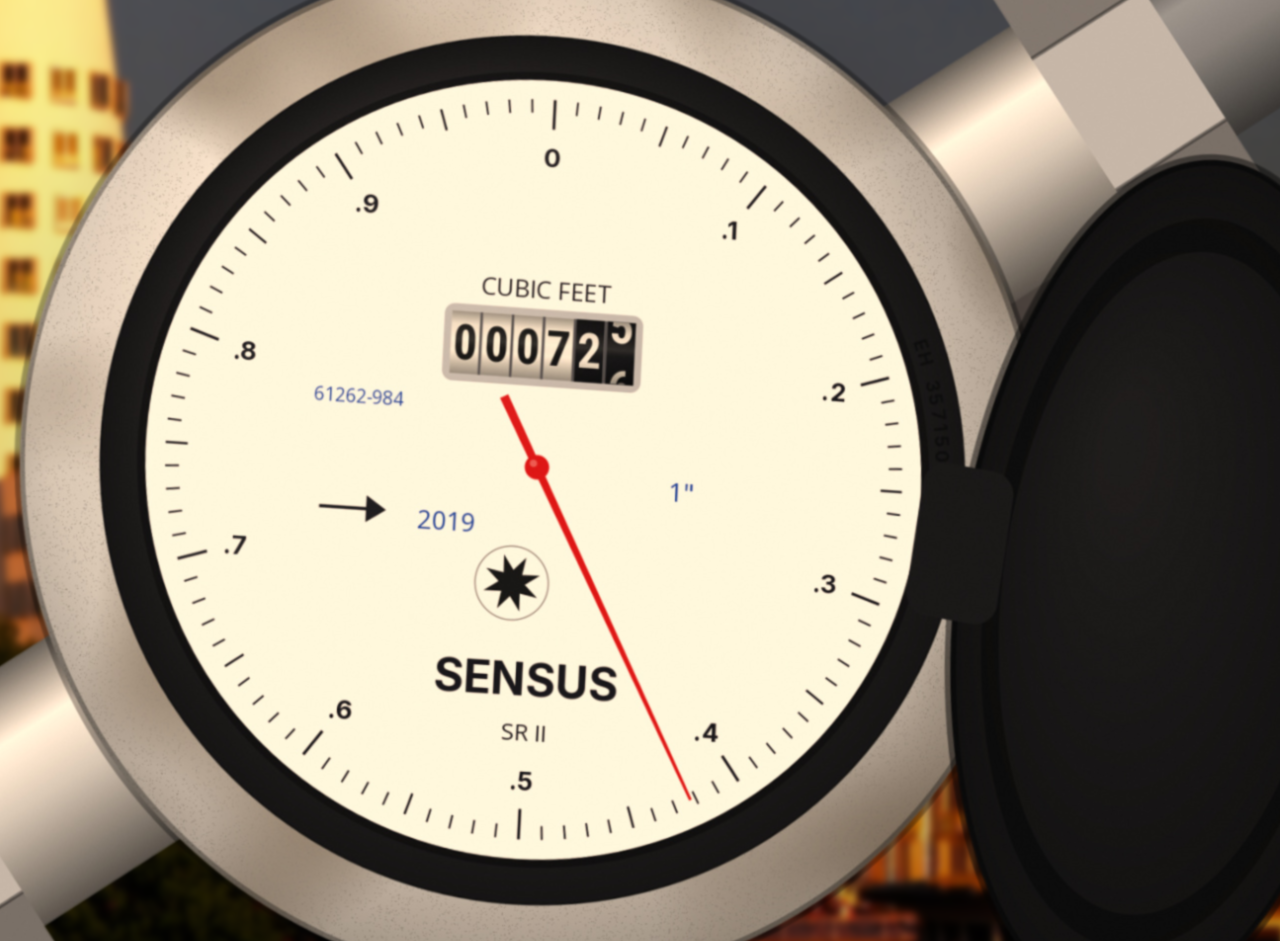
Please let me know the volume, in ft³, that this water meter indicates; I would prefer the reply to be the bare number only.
725.42
